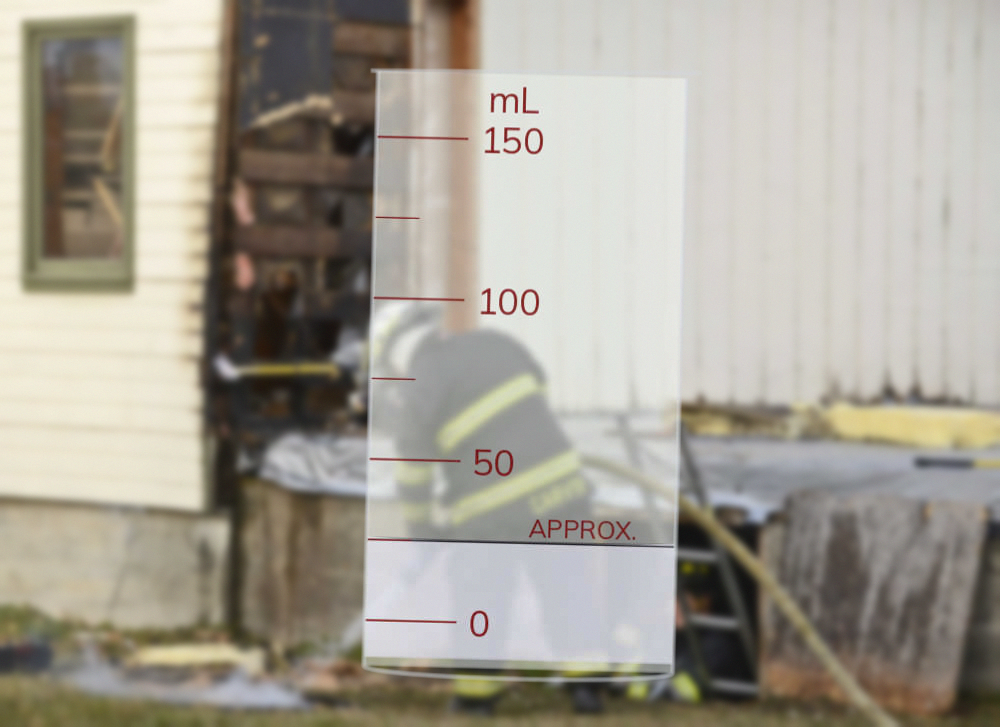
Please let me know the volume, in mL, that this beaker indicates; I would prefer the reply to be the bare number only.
25
